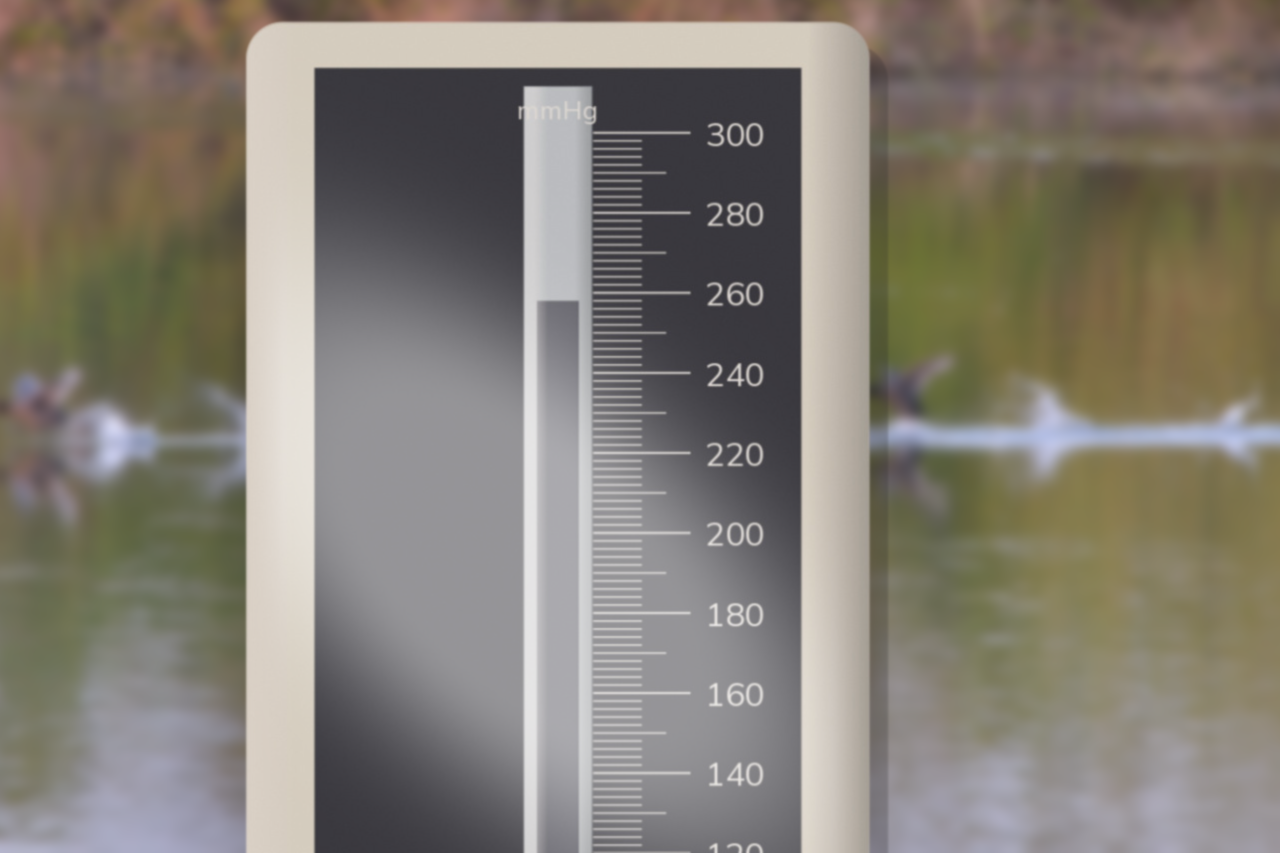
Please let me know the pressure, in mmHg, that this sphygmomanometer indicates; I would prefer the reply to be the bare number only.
258
